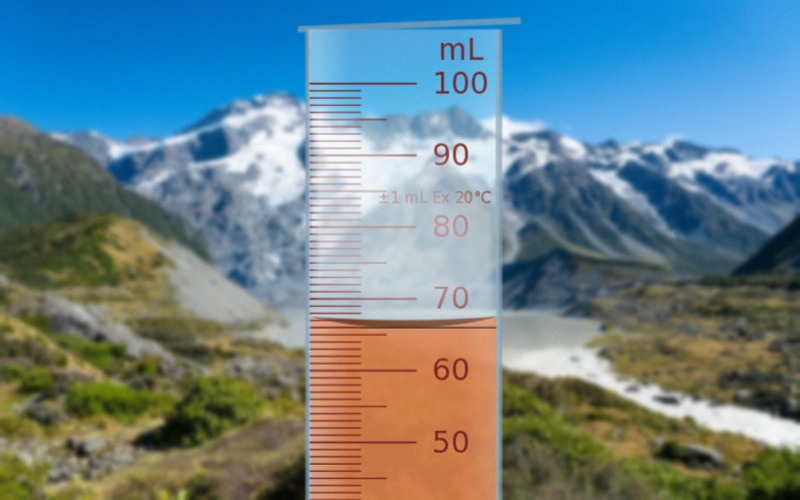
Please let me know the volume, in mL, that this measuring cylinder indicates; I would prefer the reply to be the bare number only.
66
